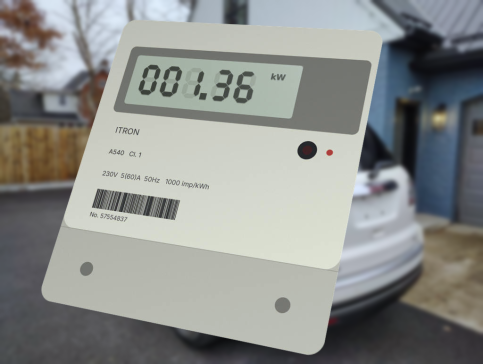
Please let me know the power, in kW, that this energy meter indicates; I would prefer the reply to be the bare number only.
1.36
